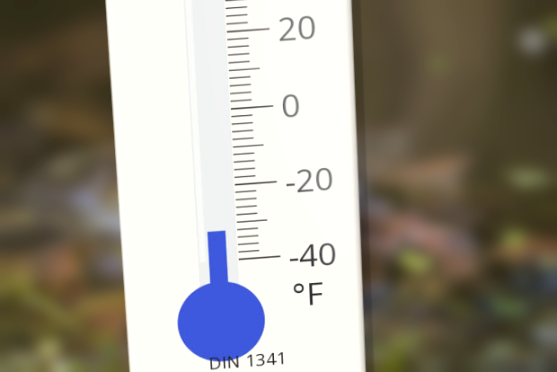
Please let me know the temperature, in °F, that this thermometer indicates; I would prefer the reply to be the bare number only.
-32
